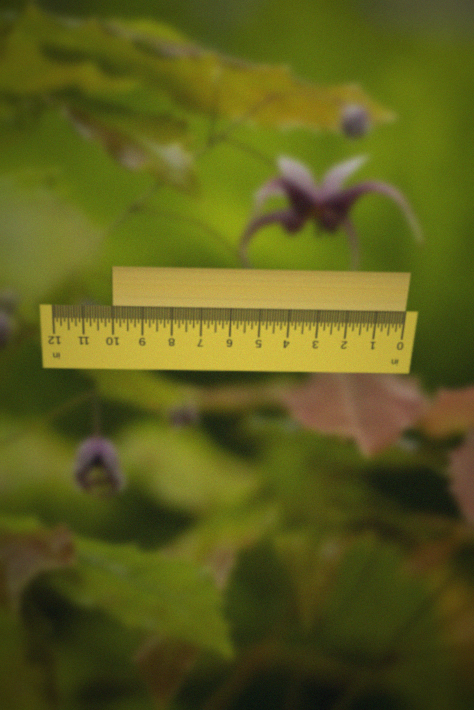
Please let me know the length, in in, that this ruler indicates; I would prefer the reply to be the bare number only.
10
